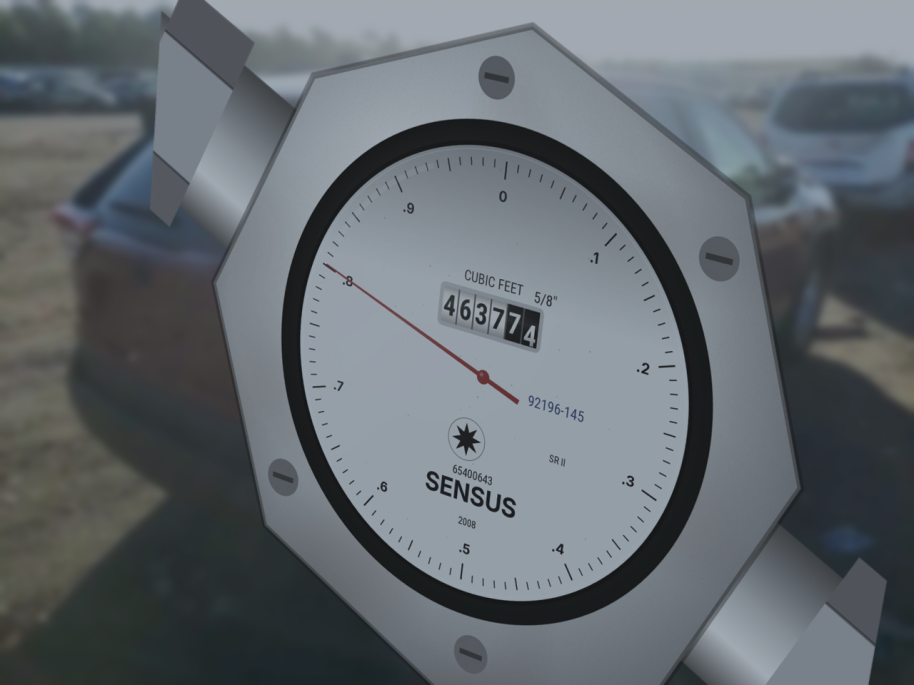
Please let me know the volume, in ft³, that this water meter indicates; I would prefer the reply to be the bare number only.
463773.80
